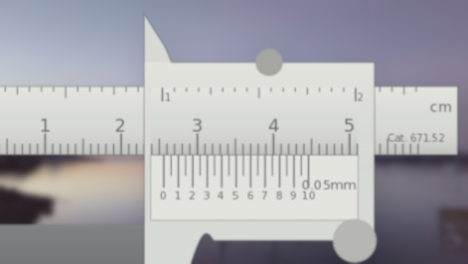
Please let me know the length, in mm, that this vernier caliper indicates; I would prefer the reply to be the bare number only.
25.6
